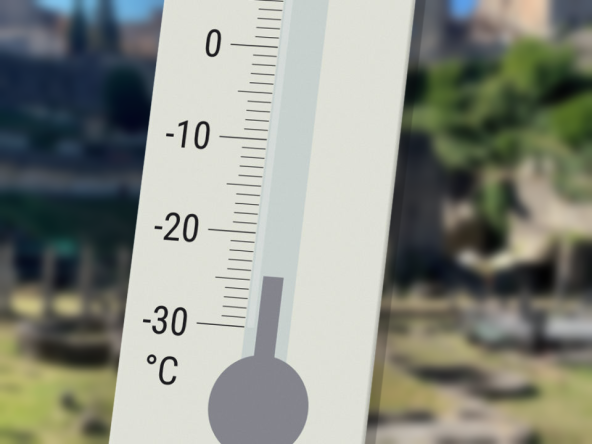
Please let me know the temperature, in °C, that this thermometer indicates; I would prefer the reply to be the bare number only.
-24.5
